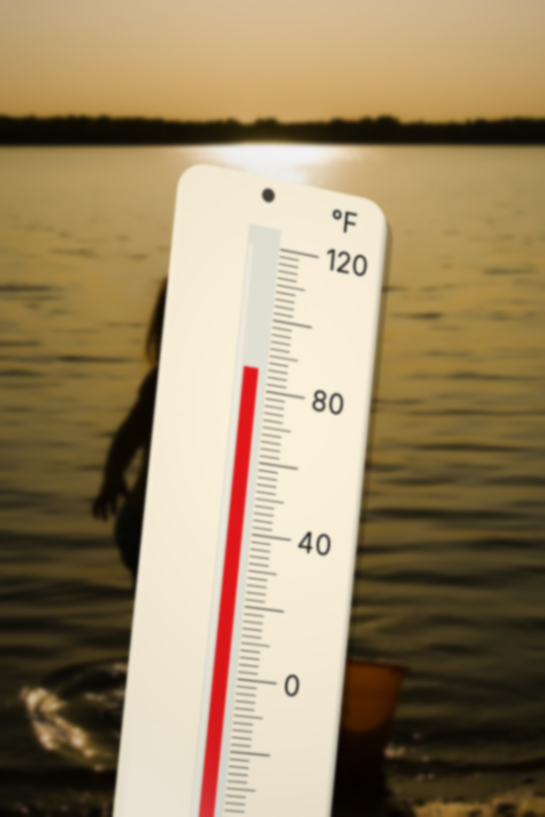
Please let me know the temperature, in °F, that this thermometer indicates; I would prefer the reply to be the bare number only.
86
